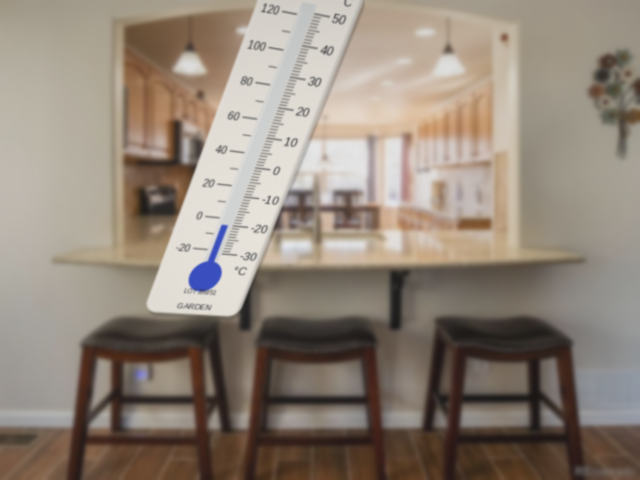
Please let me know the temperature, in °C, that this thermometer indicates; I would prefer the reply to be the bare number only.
-20
